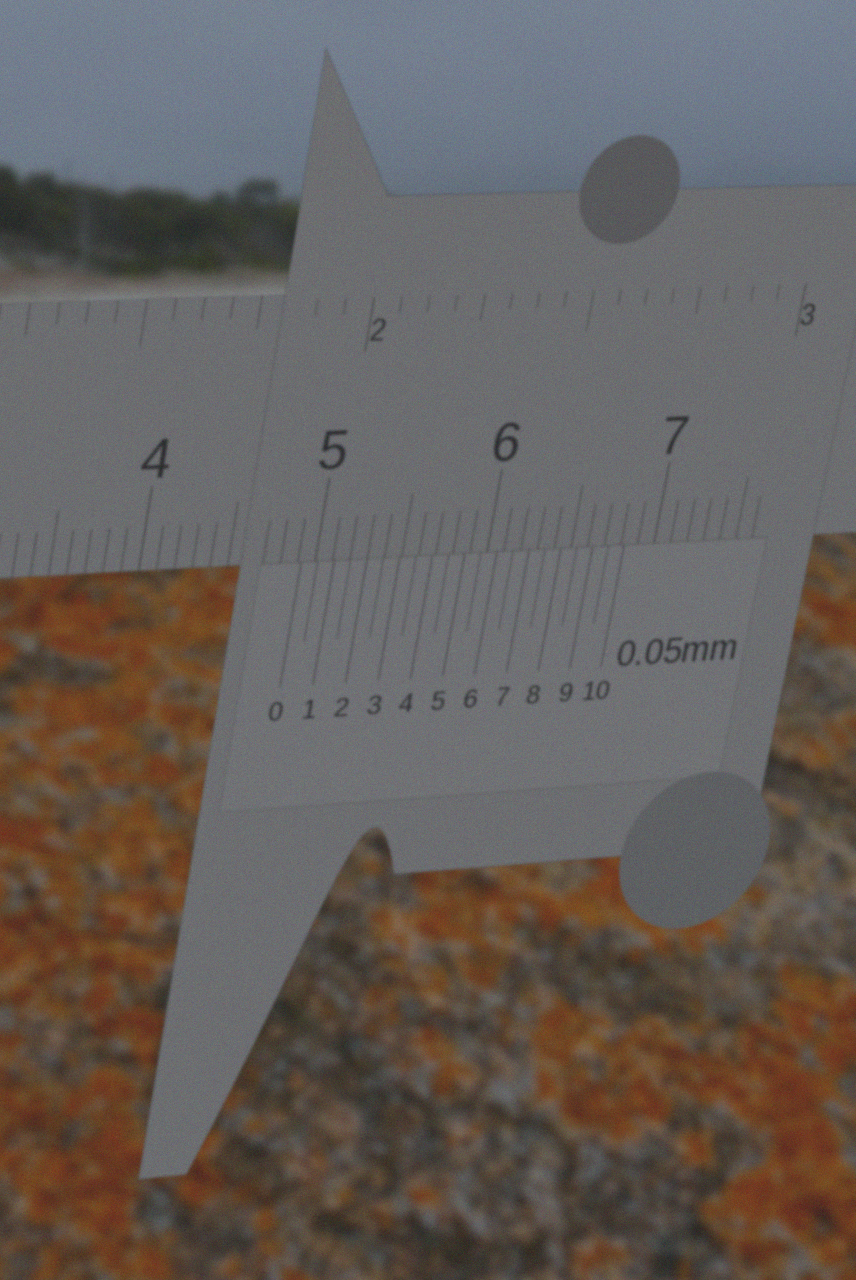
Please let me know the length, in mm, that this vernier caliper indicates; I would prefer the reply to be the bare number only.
49.2
